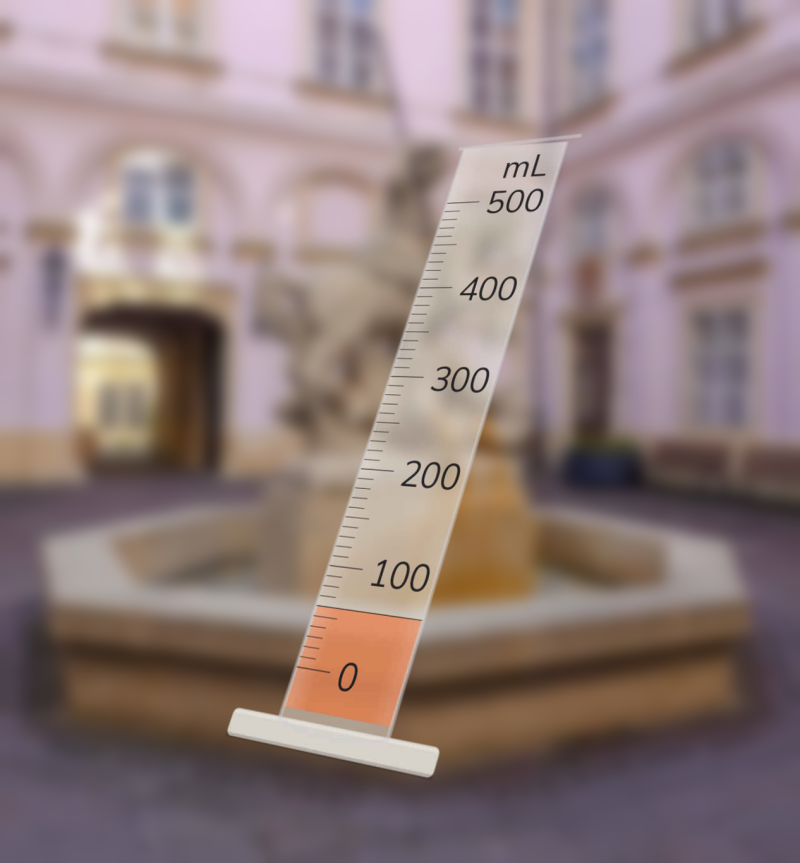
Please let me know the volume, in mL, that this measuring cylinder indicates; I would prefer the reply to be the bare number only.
60
